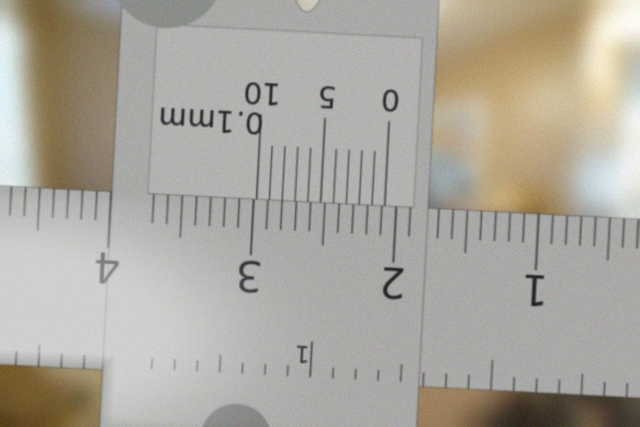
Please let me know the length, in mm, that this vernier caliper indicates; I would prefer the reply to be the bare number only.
20.8
